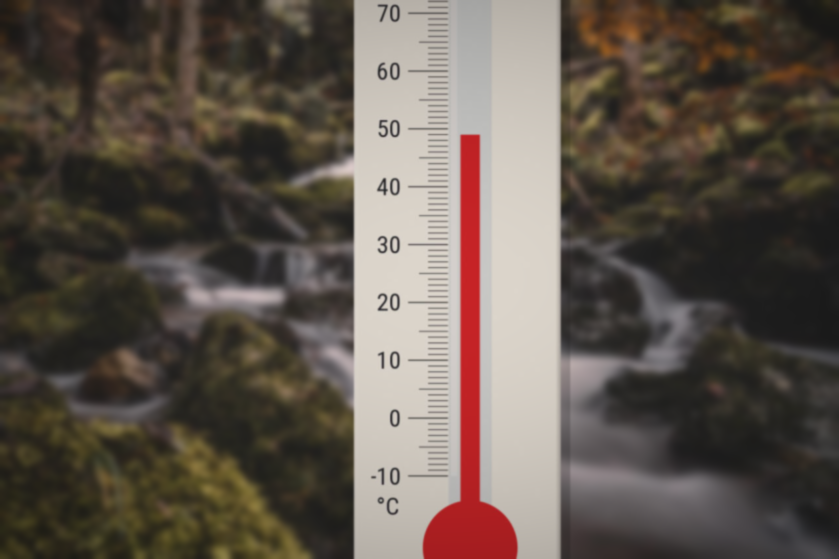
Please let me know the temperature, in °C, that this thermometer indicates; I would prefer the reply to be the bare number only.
49
